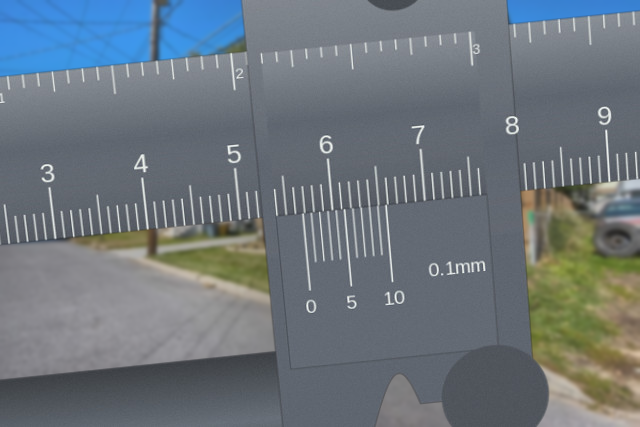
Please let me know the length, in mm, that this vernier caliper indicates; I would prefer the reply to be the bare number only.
56.8
